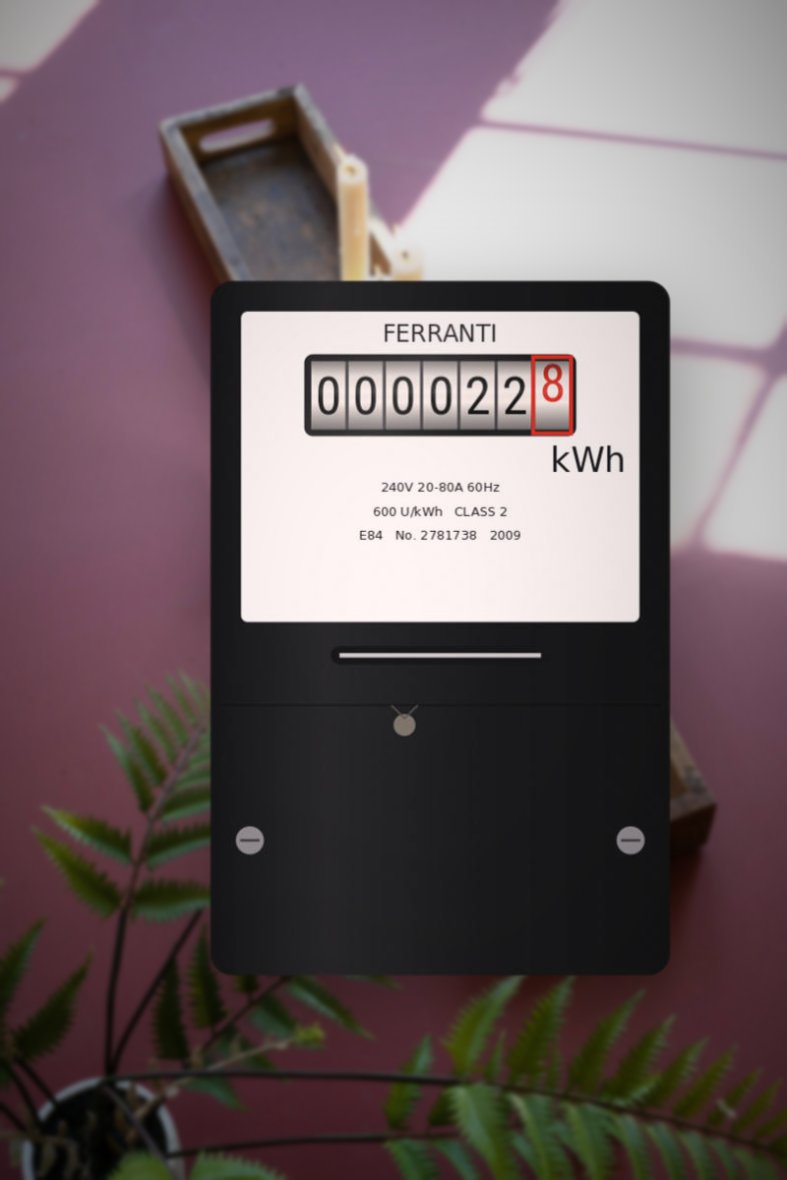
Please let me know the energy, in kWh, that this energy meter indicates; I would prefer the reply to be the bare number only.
22.8
